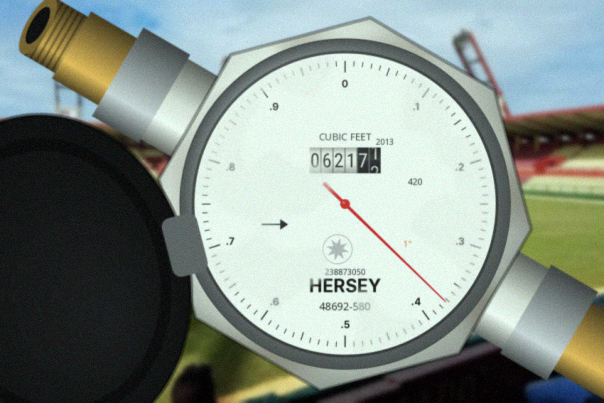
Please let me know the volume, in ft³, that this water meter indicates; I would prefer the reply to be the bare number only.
62171.37
